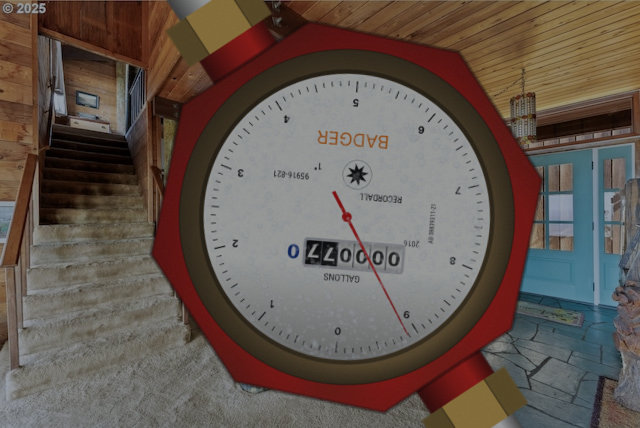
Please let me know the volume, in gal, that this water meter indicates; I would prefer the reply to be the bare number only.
769.1
